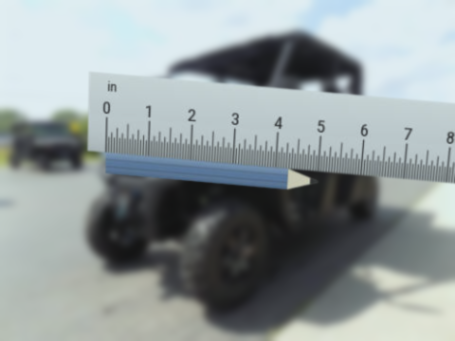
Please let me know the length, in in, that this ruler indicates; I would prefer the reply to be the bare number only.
5
